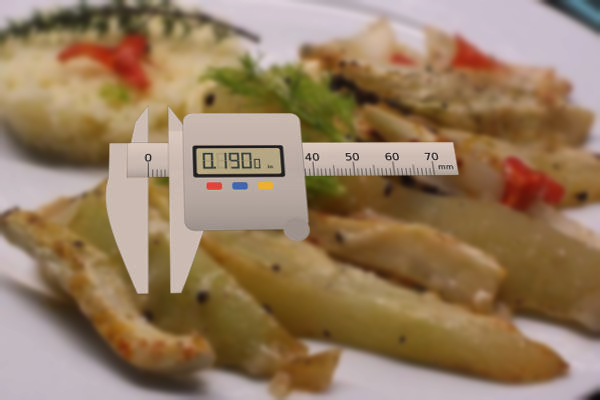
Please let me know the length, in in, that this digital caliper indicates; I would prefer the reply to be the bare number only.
0.1900
